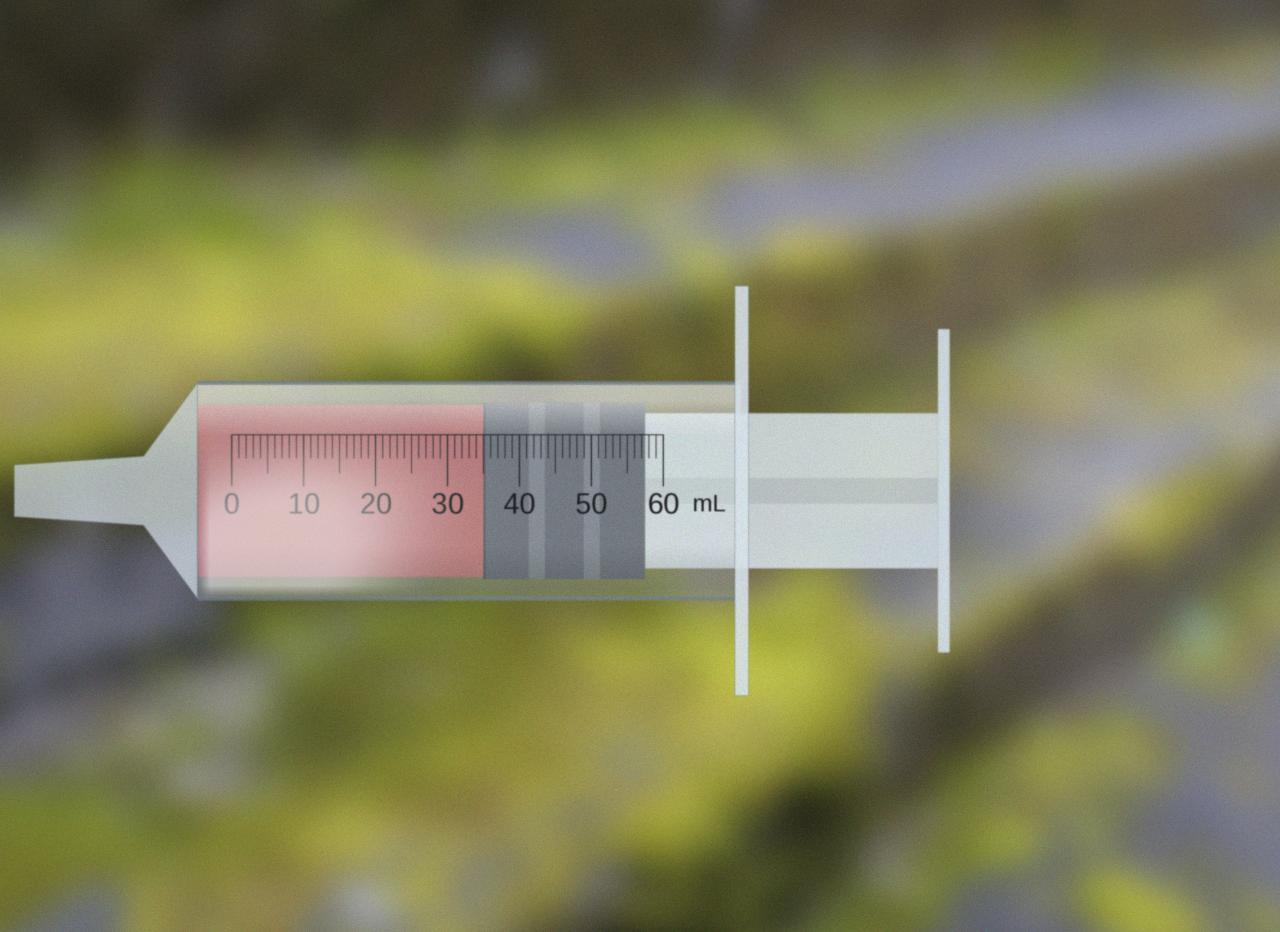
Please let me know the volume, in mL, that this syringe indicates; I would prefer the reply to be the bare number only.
35
